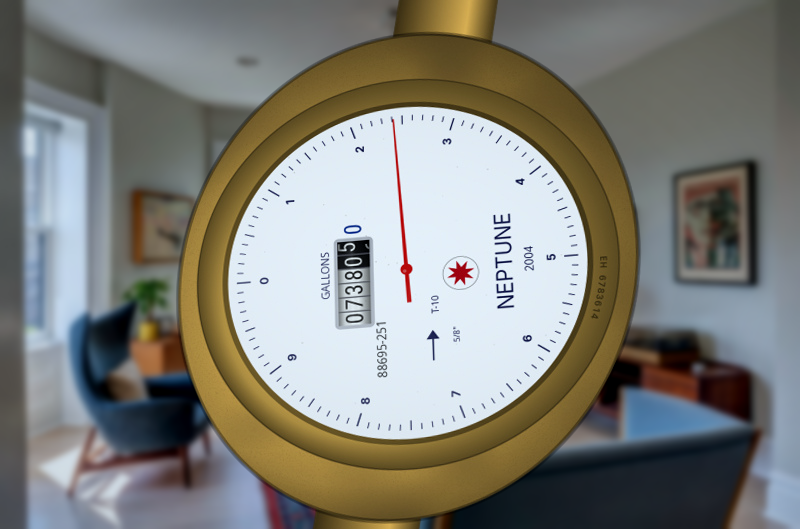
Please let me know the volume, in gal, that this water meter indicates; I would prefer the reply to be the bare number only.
738052.4
